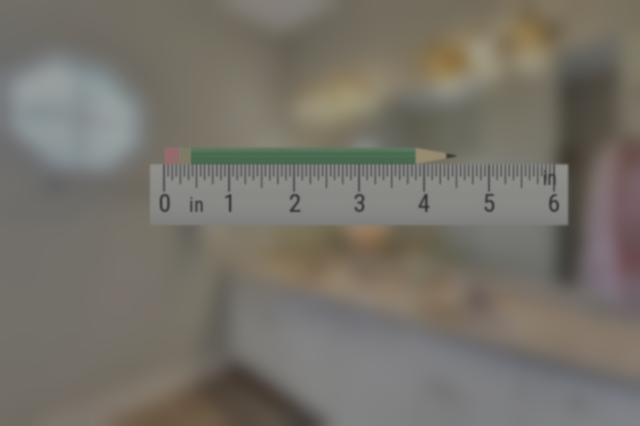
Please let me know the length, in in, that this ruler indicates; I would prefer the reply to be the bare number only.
4.5
